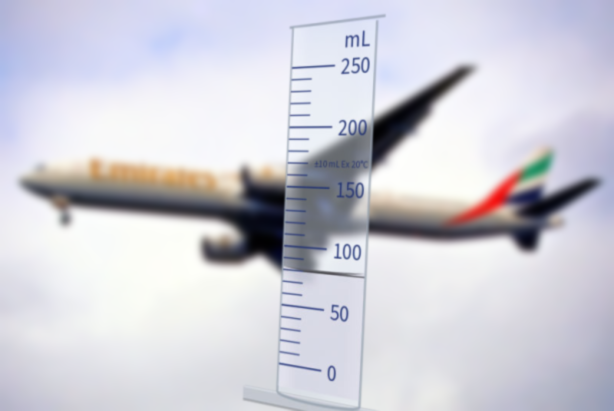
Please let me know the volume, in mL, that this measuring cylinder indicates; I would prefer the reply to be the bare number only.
80
